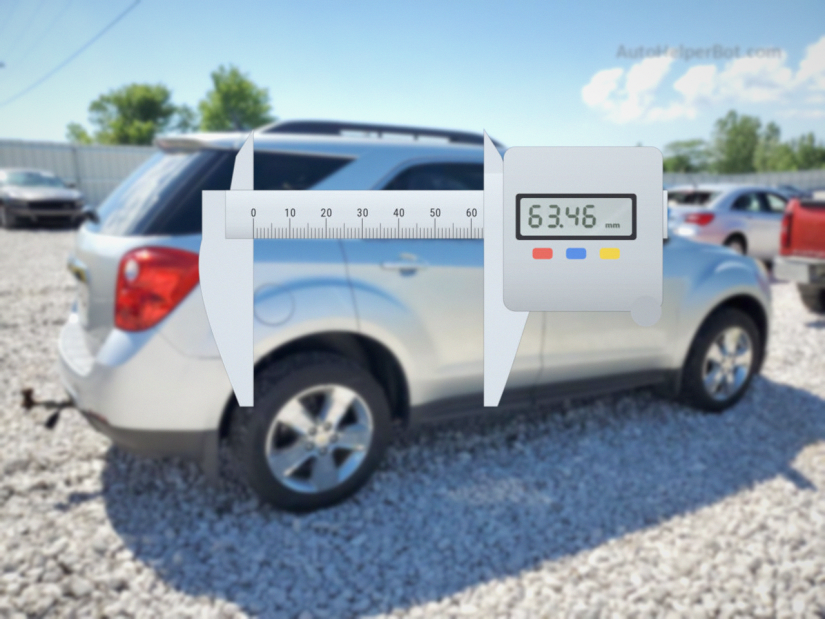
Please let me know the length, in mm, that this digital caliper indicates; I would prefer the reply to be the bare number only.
63.46
